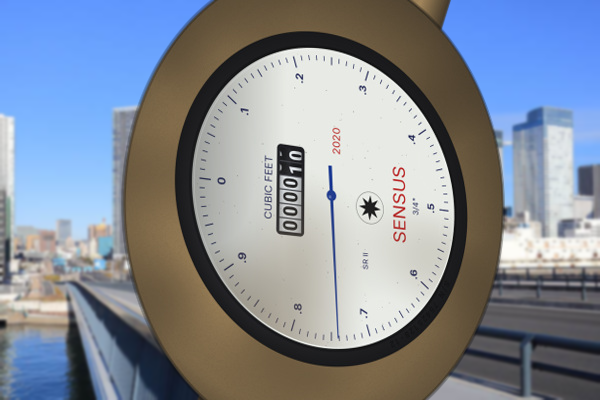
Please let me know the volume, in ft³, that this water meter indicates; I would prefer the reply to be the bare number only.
9.74
